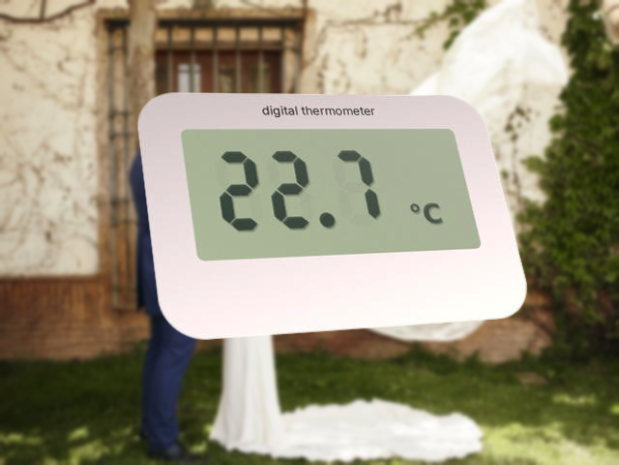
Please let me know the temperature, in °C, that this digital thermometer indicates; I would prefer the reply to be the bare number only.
22.7
